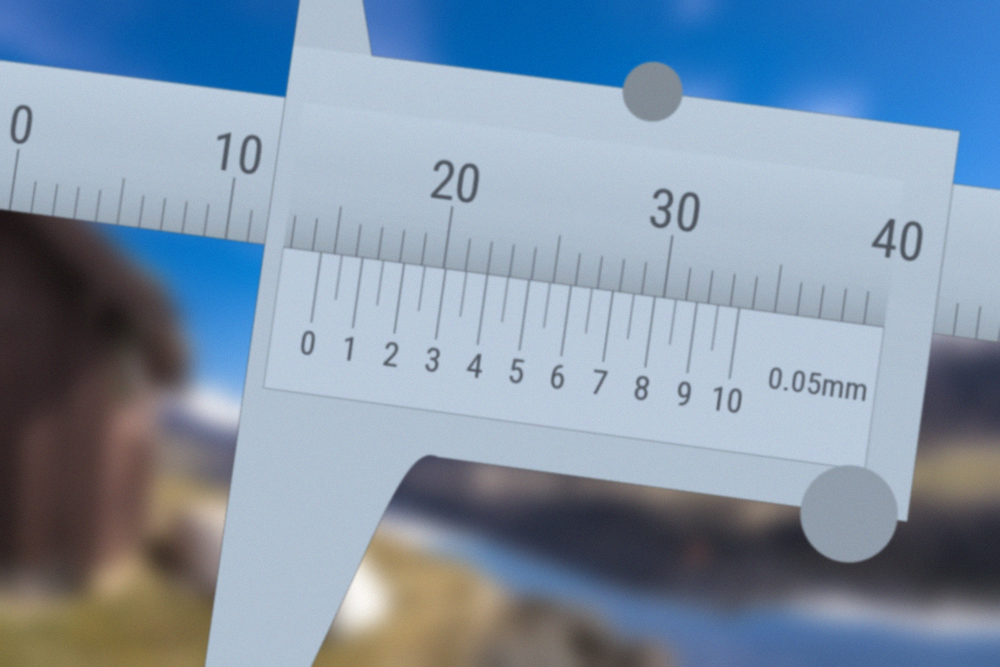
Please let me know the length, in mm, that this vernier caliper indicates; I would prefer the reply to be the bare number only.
14.4
